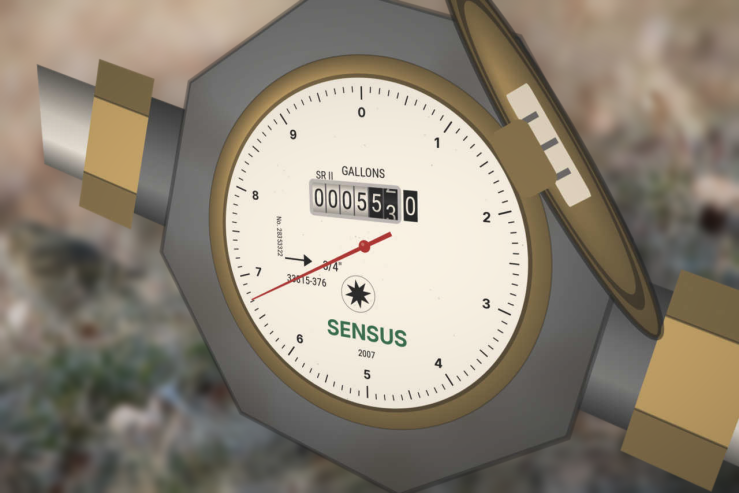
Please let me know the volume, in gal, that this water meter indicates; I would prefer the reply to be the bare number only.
5526.7
